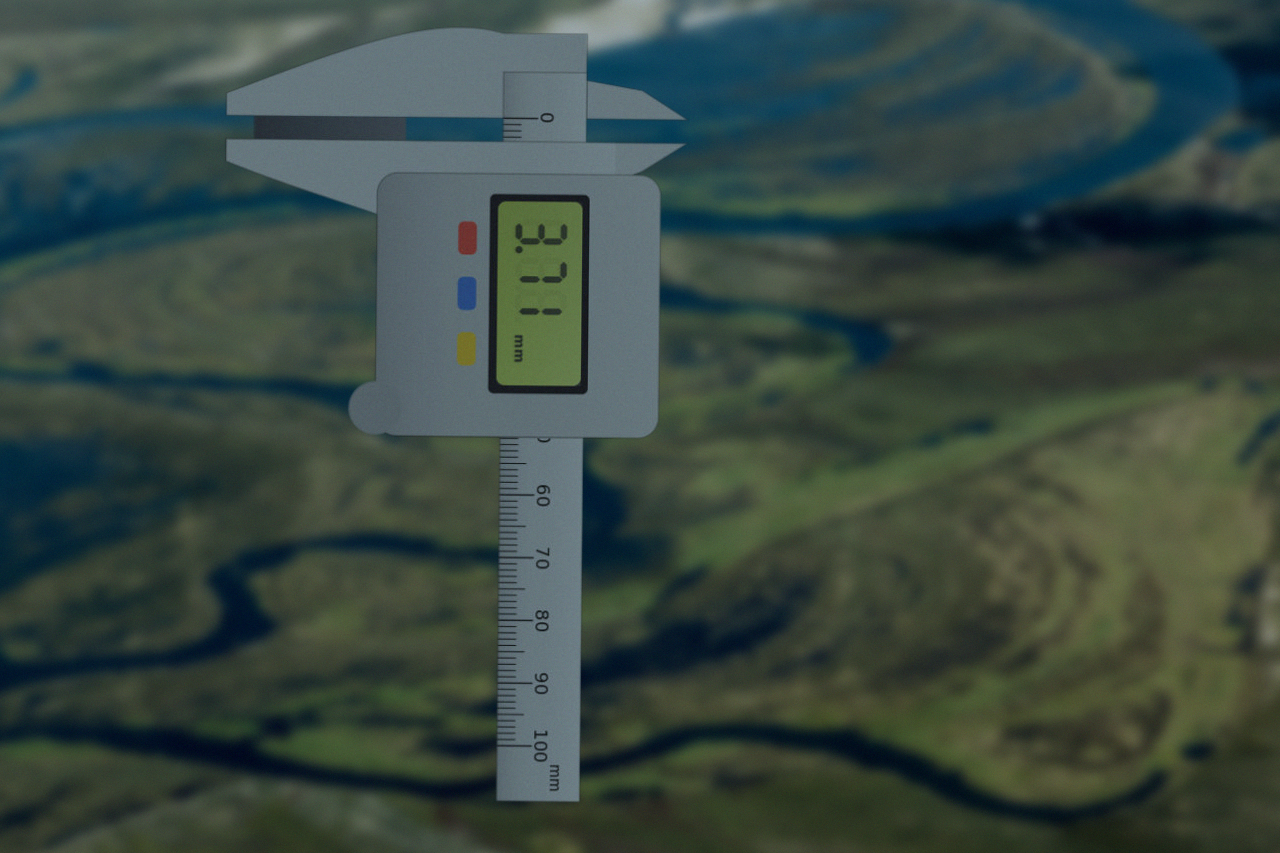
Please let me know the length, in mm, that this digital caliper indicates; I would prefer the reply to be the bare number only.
3.71
